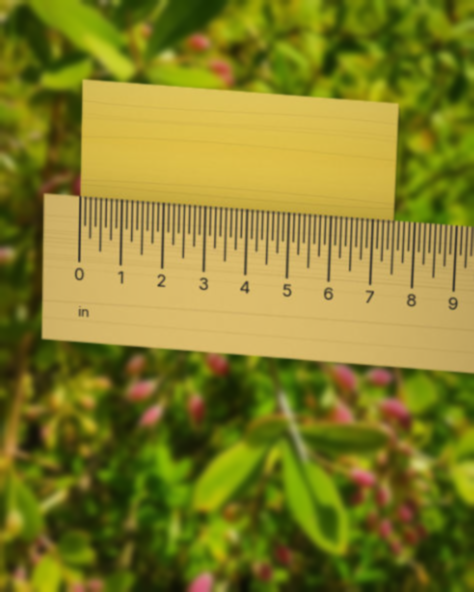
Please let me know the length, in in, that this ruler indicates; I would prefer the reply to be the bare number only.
7.5
